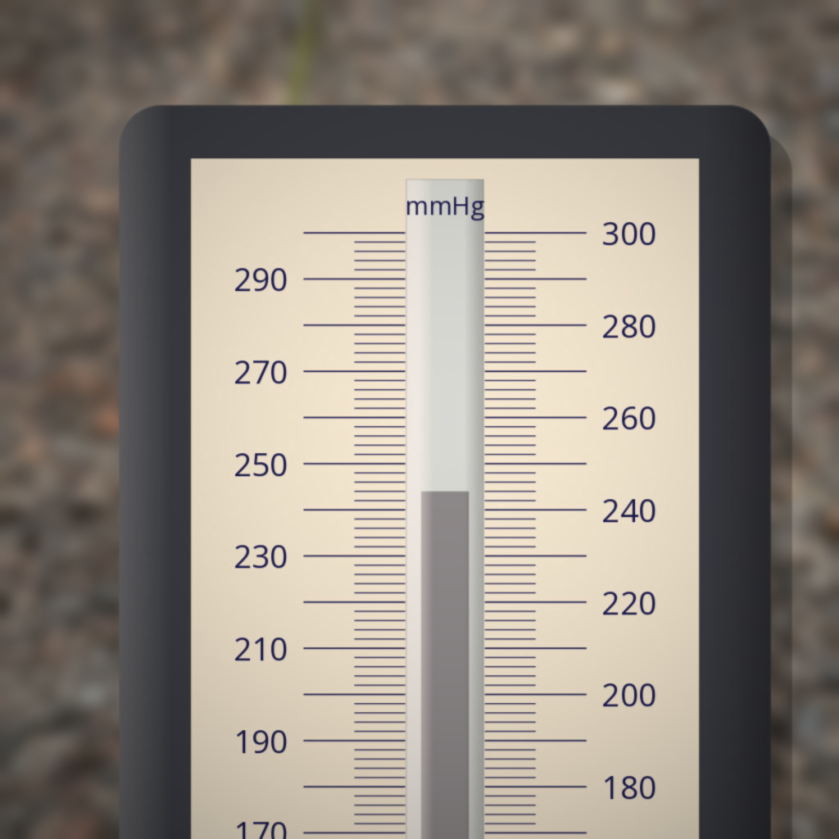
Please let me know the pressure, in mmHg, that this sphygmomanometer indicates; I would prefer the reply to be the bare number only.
244
